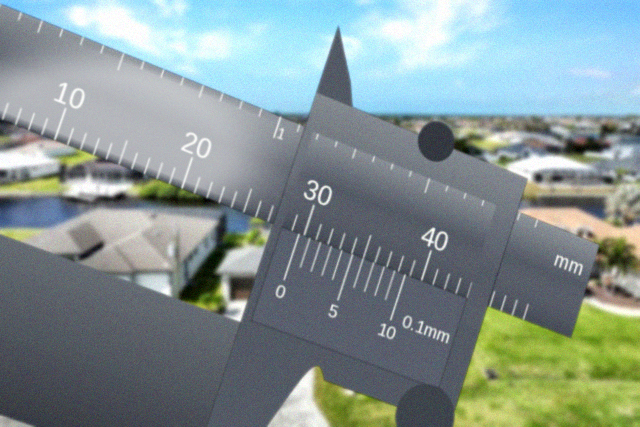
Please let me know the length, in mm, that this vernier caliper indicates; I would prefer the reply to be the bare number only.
29.6
